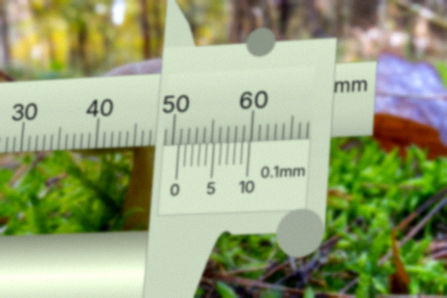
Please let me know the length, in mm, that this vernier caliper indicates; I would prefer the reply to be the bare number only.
50.8
